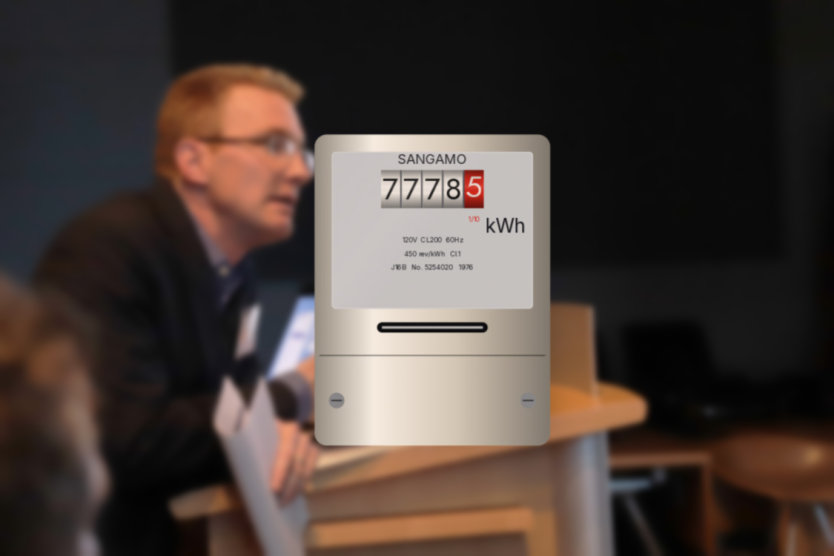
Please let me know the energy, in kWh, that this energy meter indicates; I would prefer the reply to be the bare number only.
7778.5
